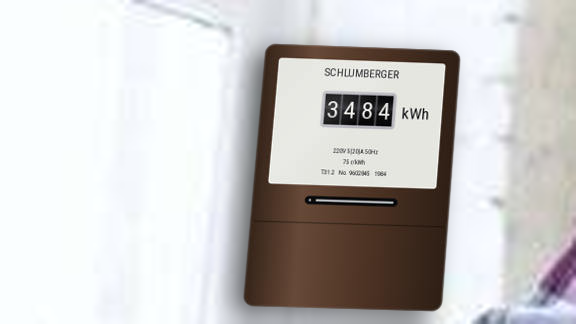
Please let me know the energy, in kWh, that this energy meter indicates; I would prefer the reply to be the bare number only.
3484
